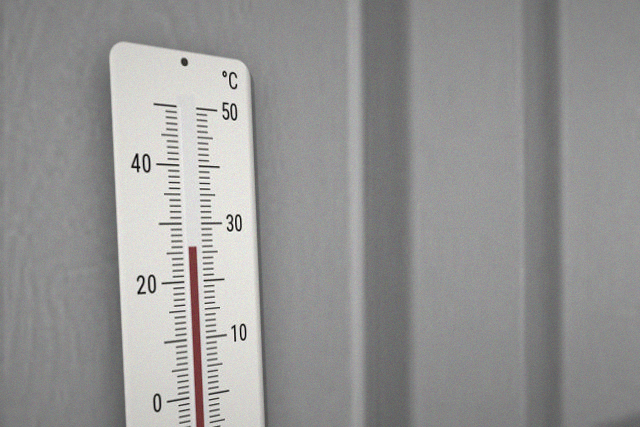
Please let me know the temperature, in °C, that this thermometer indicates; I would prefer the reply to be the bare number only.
26
